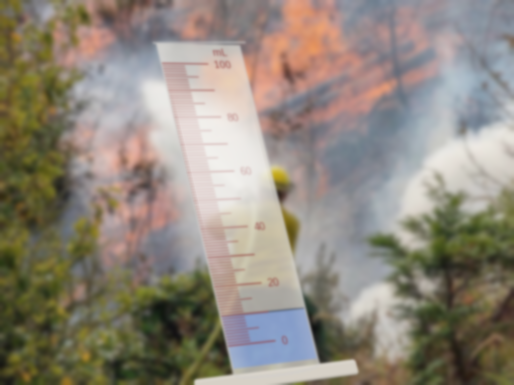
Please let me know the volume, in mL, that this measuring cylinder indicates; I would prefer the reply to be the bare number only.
10
